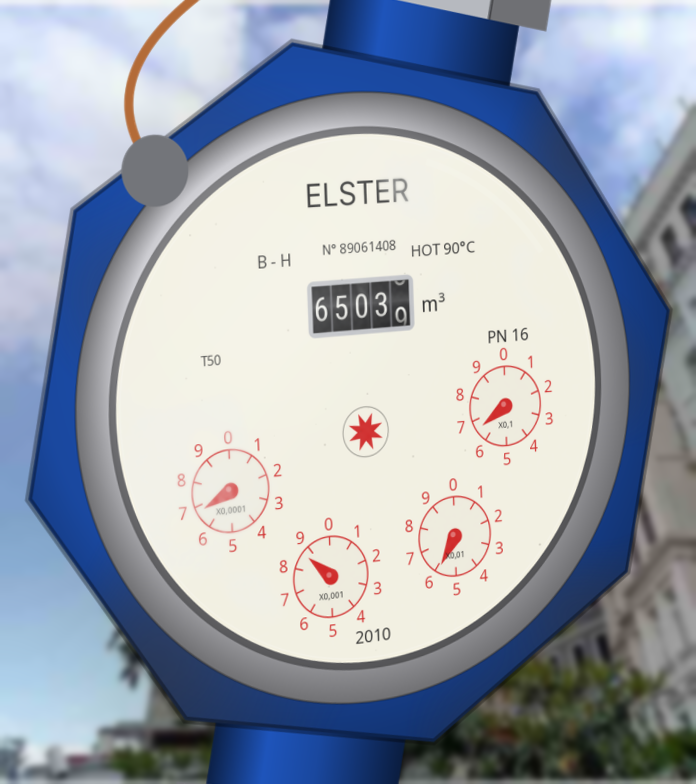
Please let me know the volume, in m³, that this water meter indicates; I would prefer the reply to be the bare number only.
65038.6586
